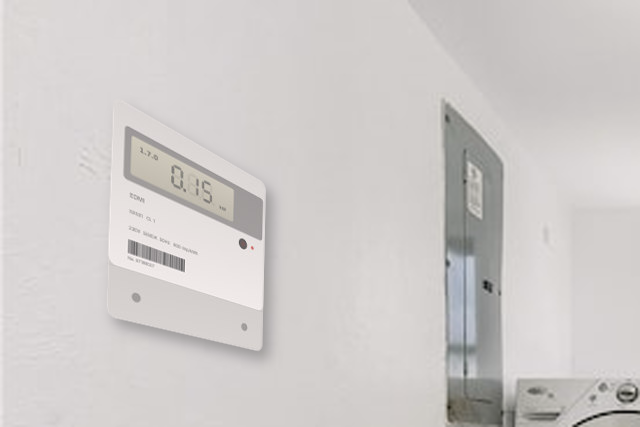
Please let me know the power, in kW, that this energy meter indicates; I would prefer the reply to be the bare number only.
0.15
